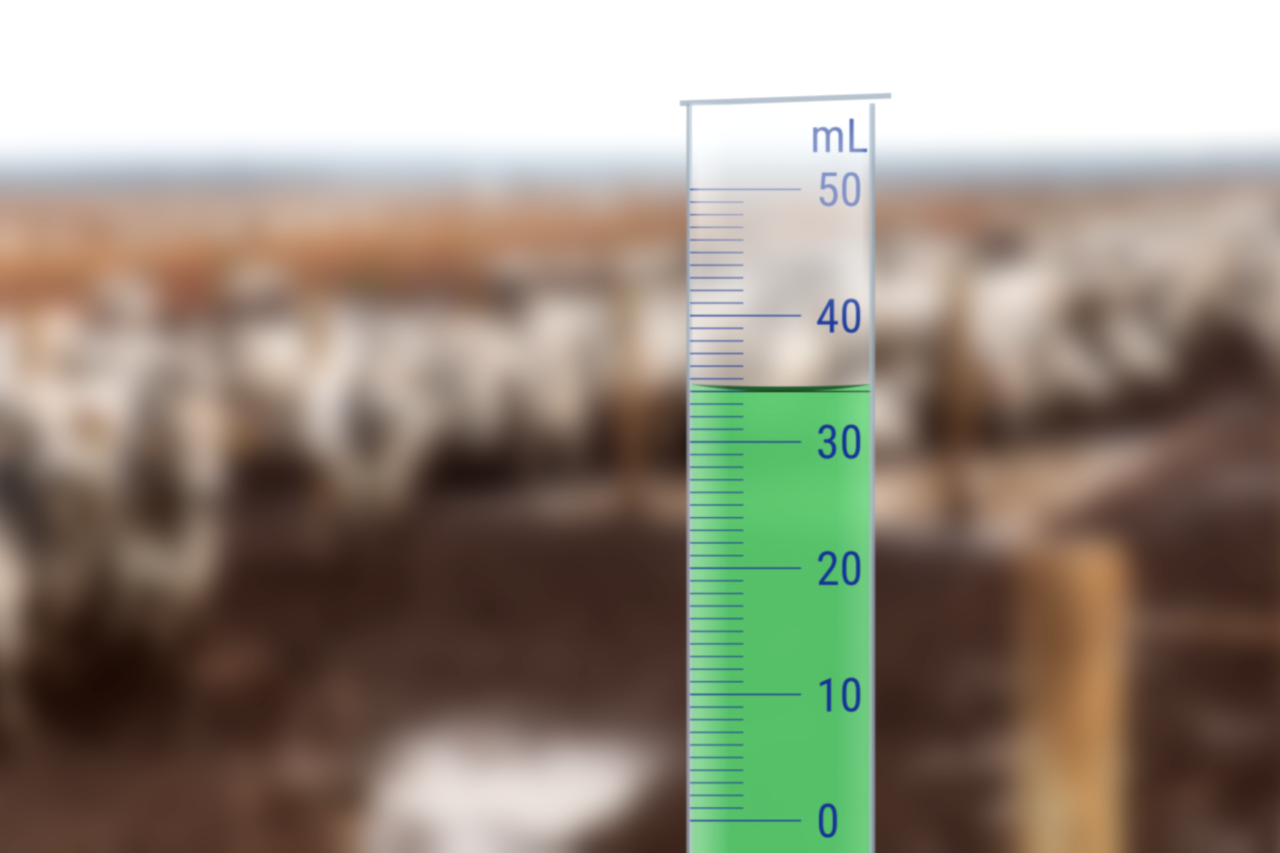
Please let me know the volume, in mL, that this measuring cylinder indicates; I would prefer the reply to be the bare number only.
34
